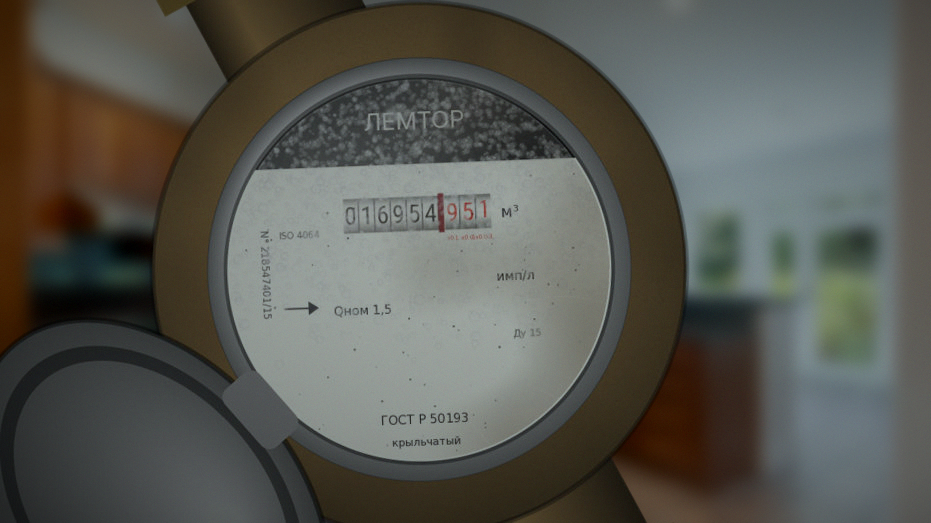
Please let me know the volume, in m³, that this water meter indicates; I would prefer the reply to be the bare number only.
16954.951
